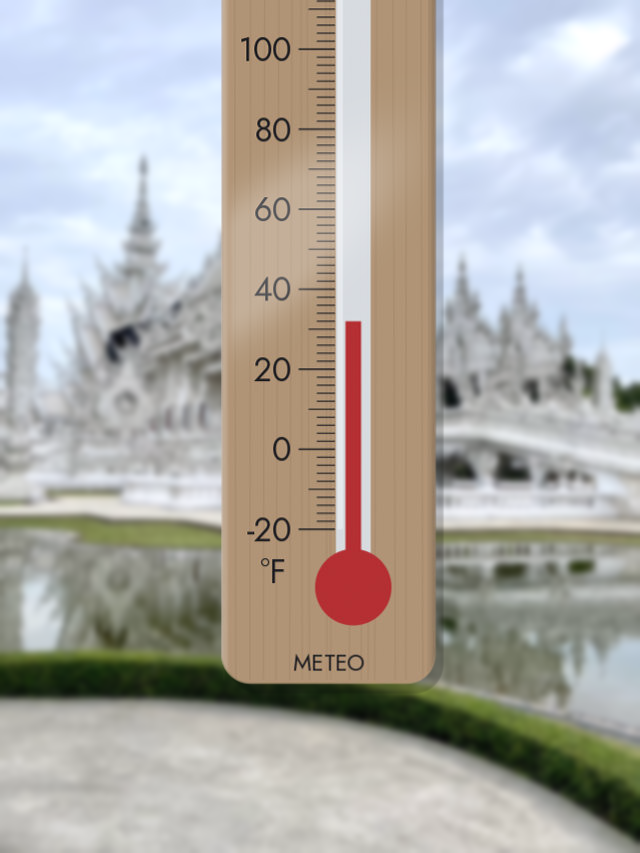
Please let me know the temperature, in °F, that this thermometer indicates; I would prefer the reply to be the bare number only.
32
